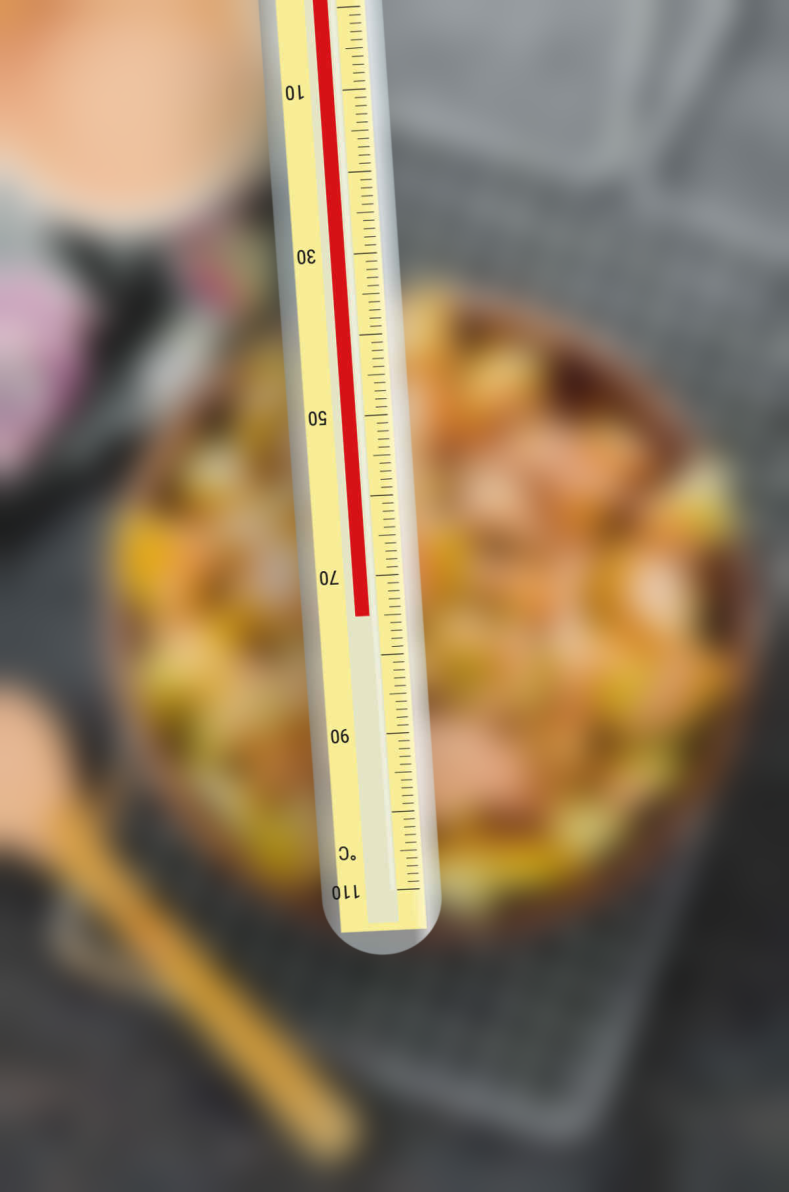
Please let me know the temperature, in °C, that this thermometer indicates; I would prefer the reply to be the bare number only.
75
